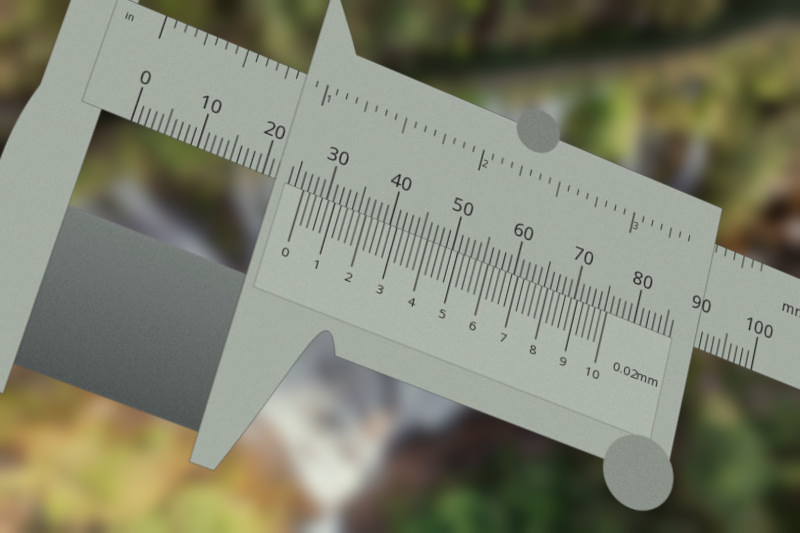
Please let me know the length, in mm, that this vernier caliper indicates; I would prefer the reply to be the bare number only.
26.4
